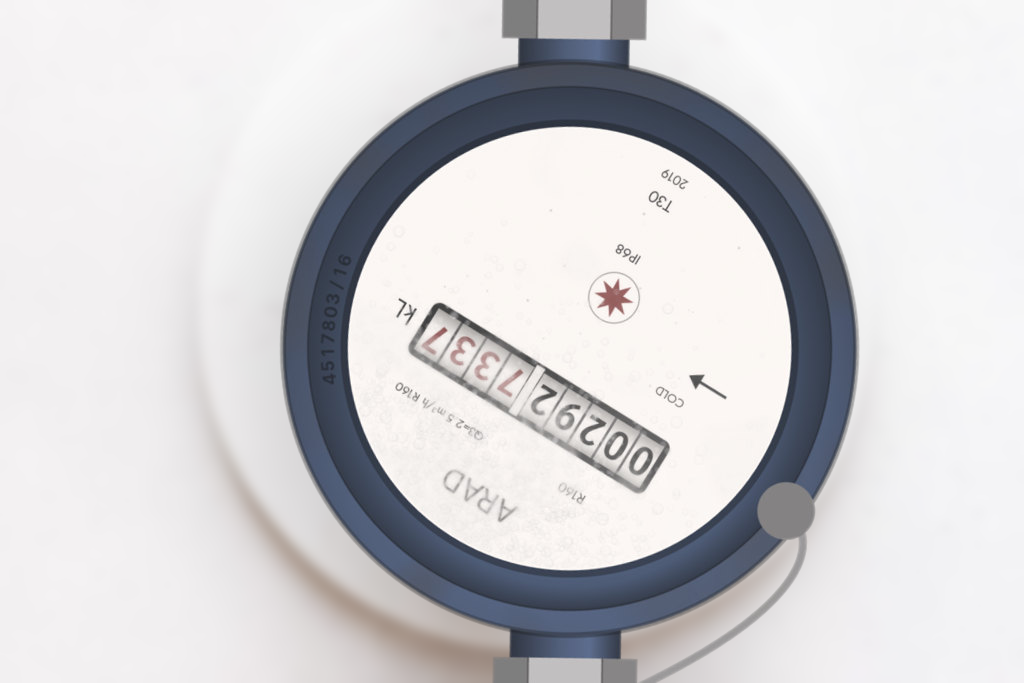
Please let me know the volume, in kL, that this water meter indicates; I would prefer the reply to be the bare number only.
292.7337
